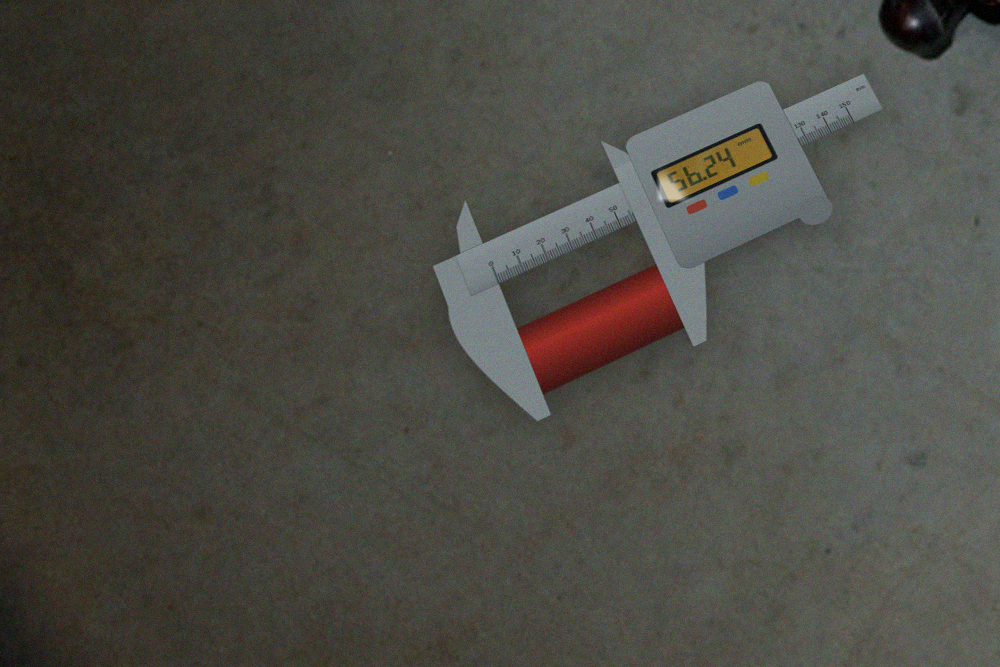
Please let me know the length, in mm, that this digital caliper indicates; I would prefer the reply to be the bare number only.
56.24
